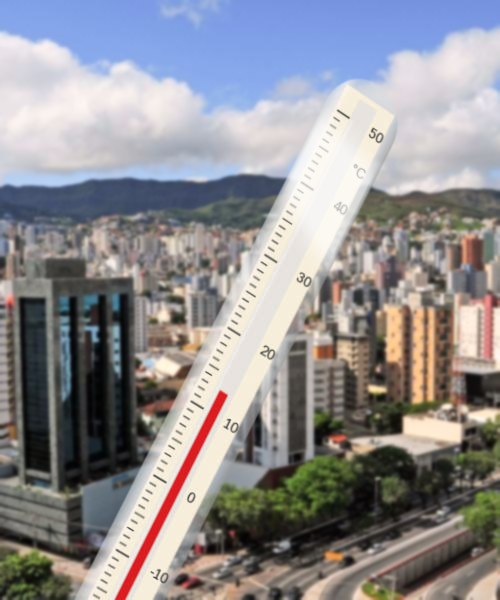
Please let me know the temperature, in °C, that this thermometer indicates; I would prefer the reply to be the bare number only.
13
